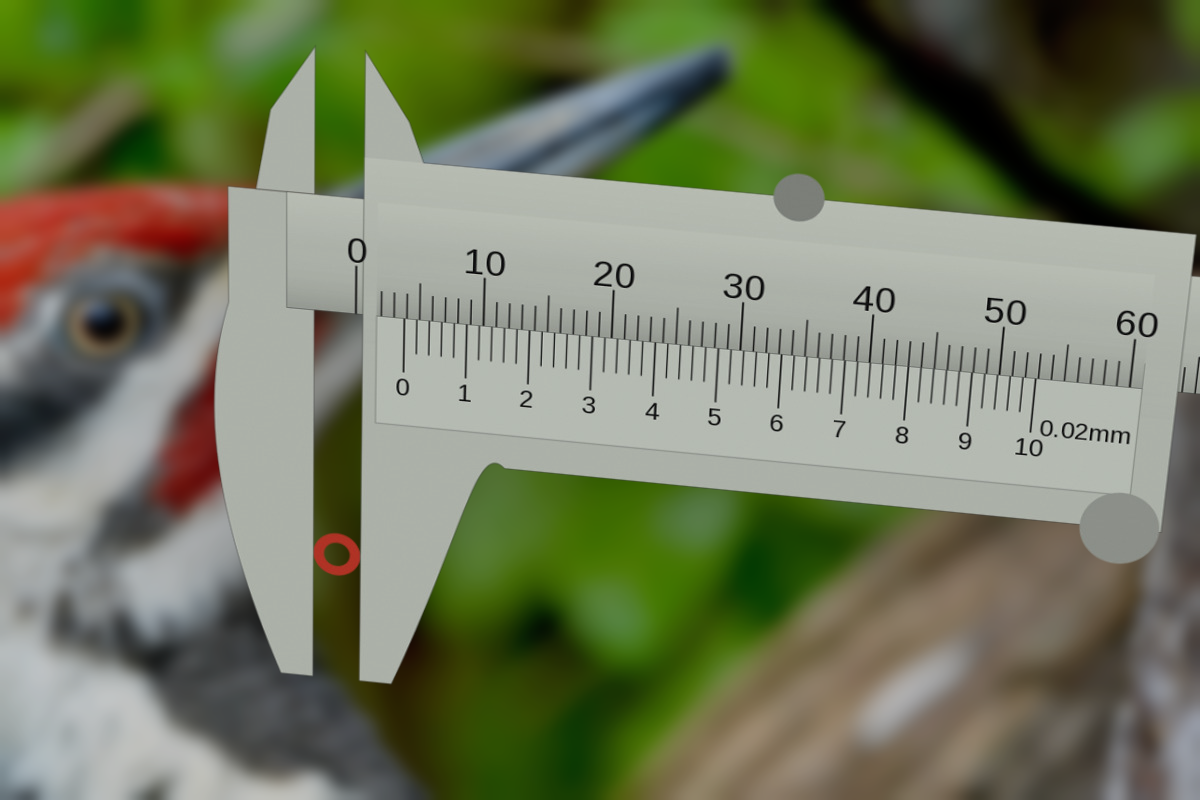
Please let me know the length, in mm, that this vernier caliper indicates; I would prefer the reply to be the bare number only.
3.8
